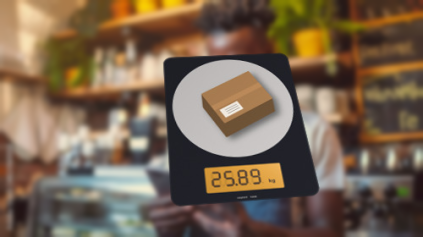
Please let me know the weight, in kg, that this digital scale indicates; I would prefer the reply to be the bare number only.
25.89
